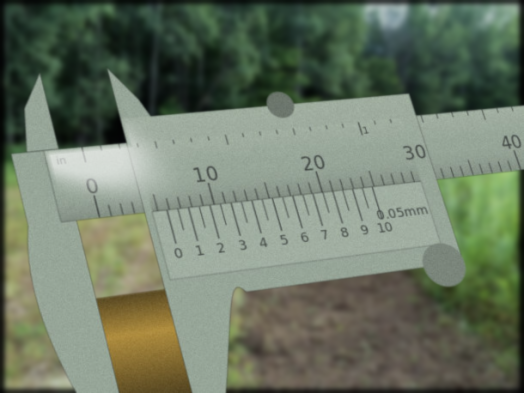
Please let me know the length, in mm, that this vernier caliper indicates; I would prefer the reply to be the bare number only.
5.8
